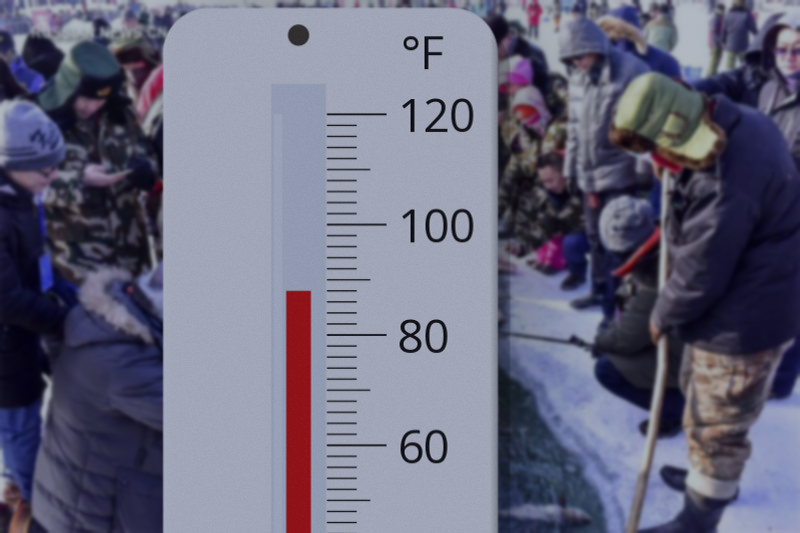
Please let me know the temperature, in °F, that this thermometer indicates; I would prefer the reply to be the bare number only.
88
